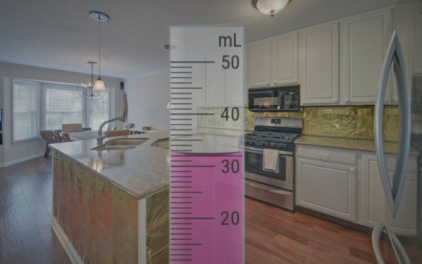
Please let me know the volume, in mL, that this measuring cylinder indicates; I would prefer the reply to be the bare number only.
32
